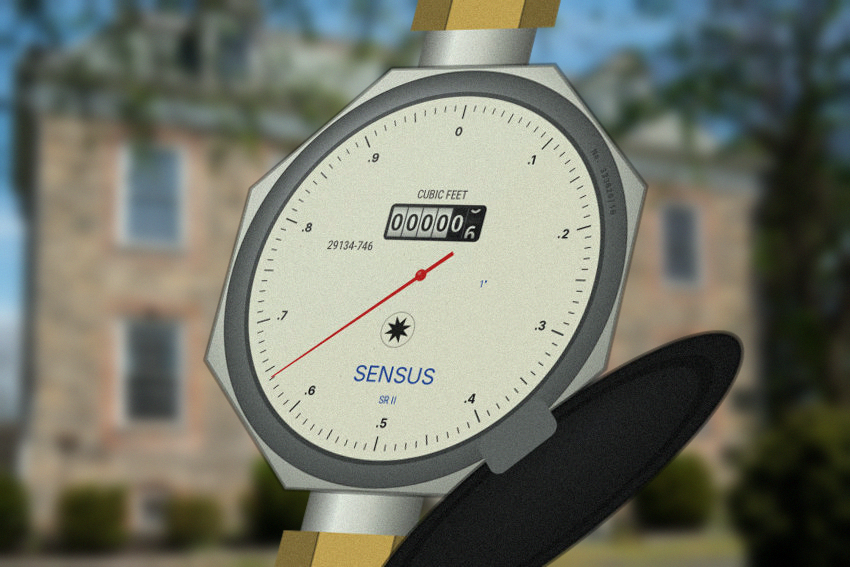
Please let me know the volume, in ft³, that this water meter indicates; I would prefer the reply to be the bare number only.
5.64
